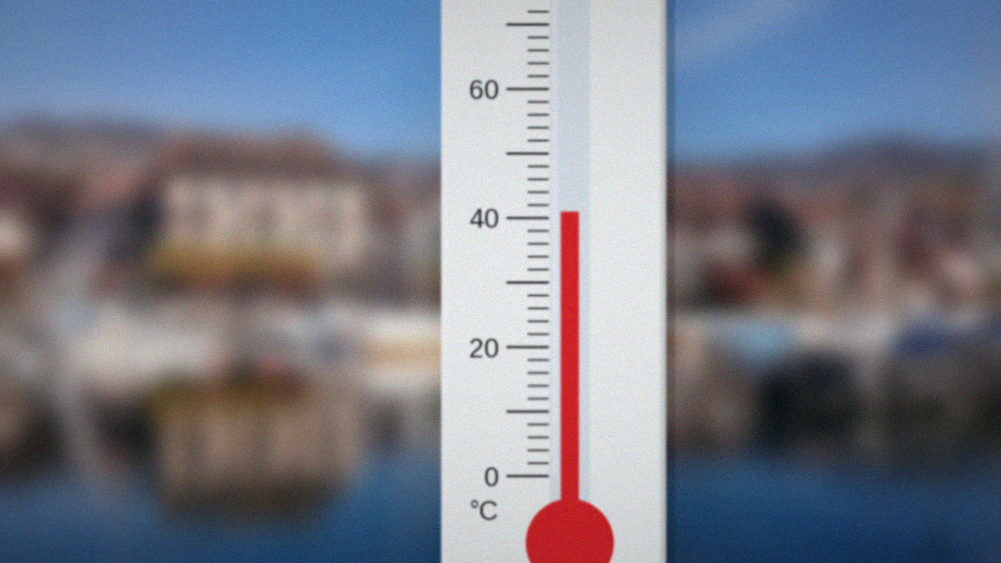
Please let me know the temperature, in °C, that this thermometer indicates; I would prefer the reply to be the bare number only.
41
